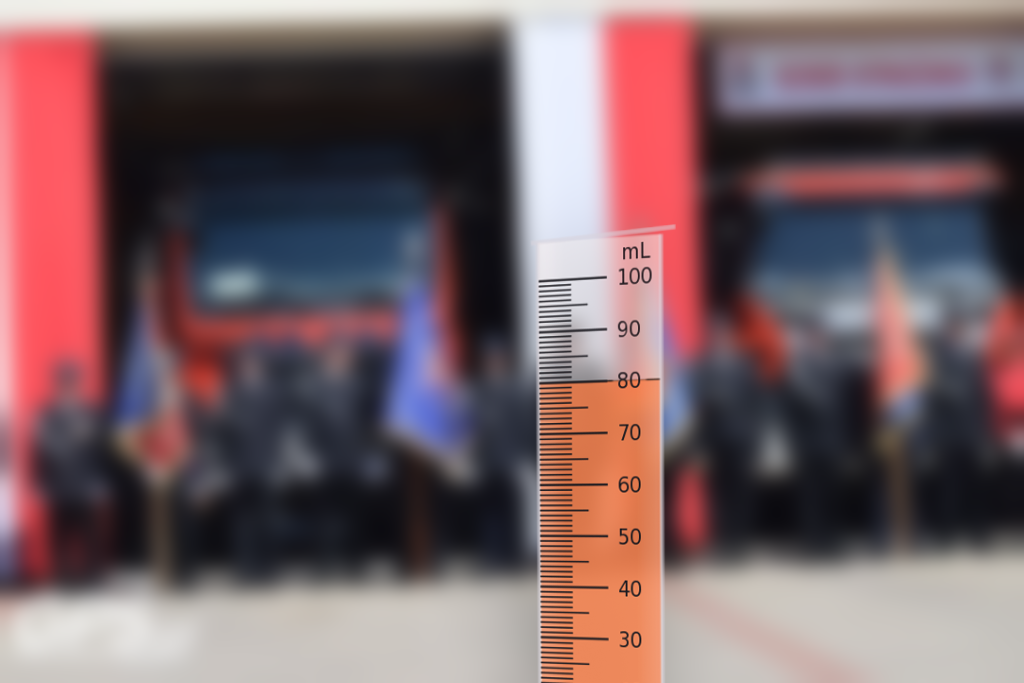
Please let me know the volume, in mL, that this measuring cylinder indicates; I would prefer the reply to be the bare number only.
80
